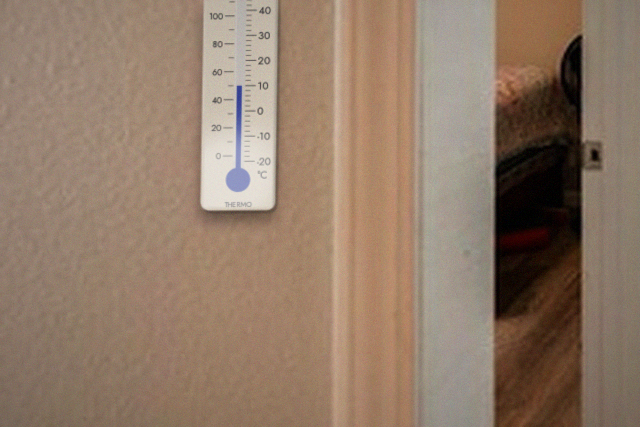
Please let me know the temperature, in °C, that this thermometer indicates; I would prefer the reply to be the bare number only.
10
